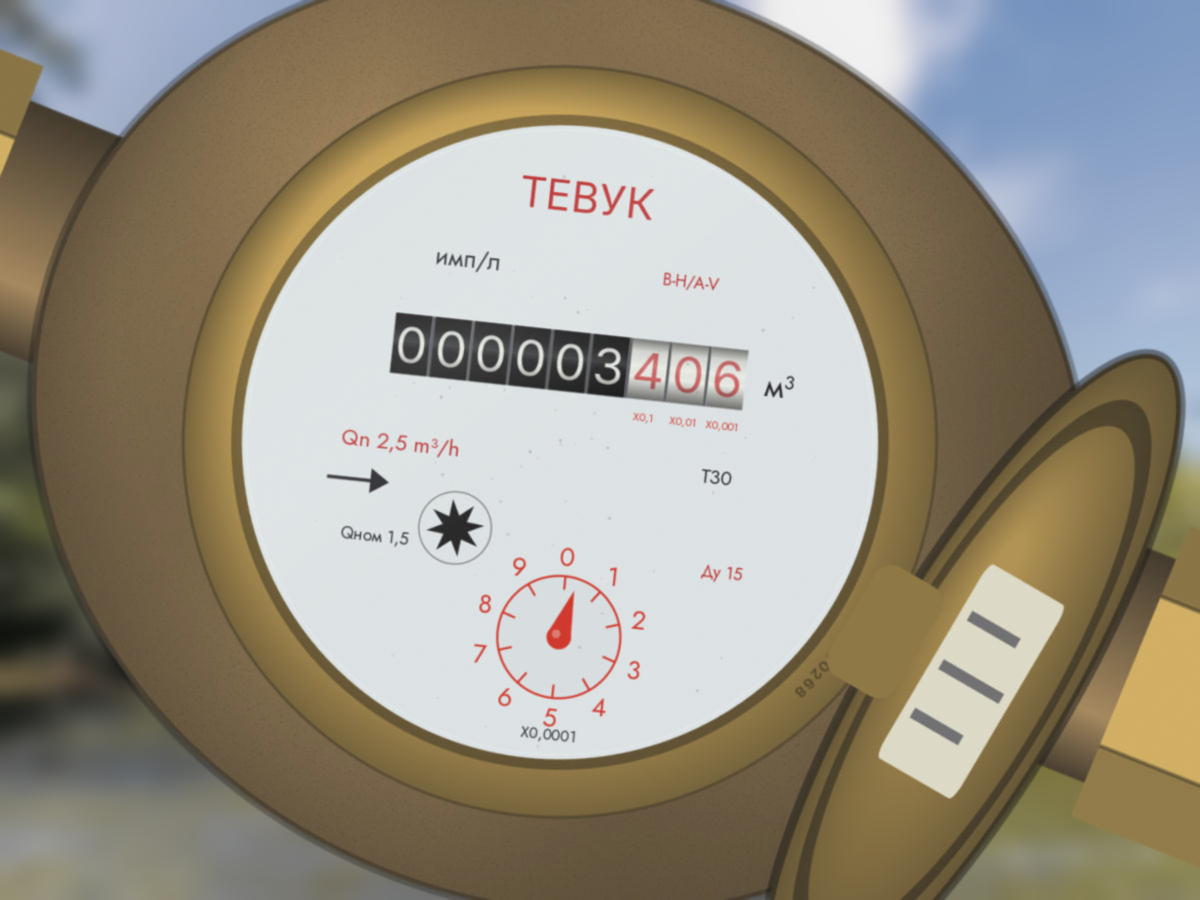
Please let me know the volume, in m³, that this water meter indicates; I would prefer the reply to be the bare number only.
3.4060
